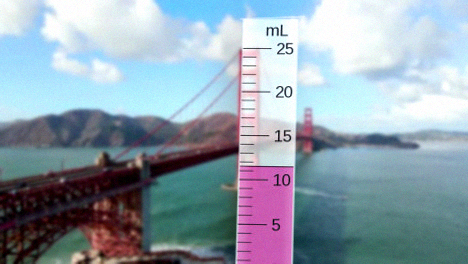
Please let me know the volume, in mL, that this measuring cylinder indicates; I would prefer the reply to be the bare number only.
11.5
